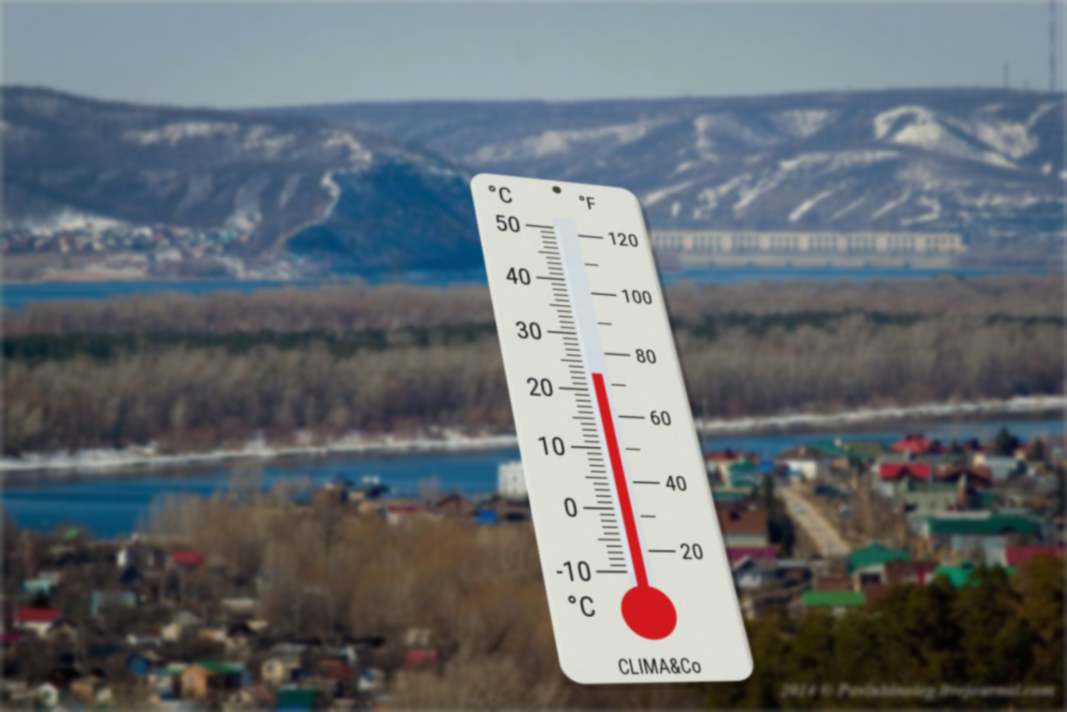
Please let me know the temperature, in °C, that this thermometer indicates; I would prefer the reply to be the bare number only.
23
